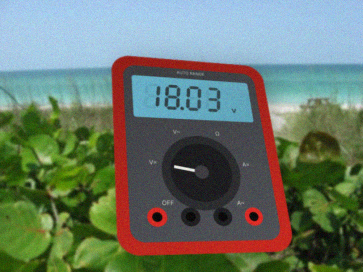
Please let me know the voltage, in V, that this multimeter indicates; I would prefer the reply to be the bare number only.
18.03
